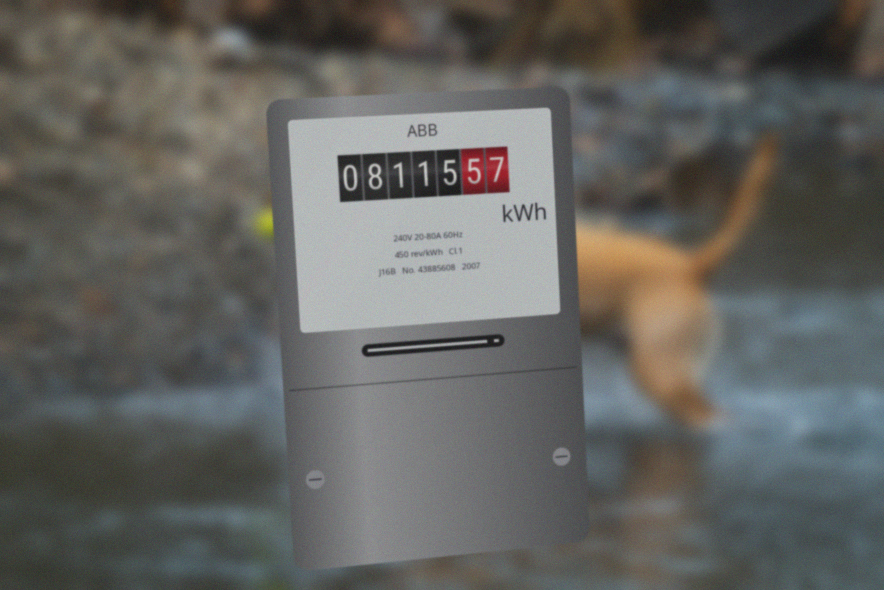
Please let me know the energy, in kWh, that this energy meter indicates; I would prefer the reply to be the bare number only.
8115.57
